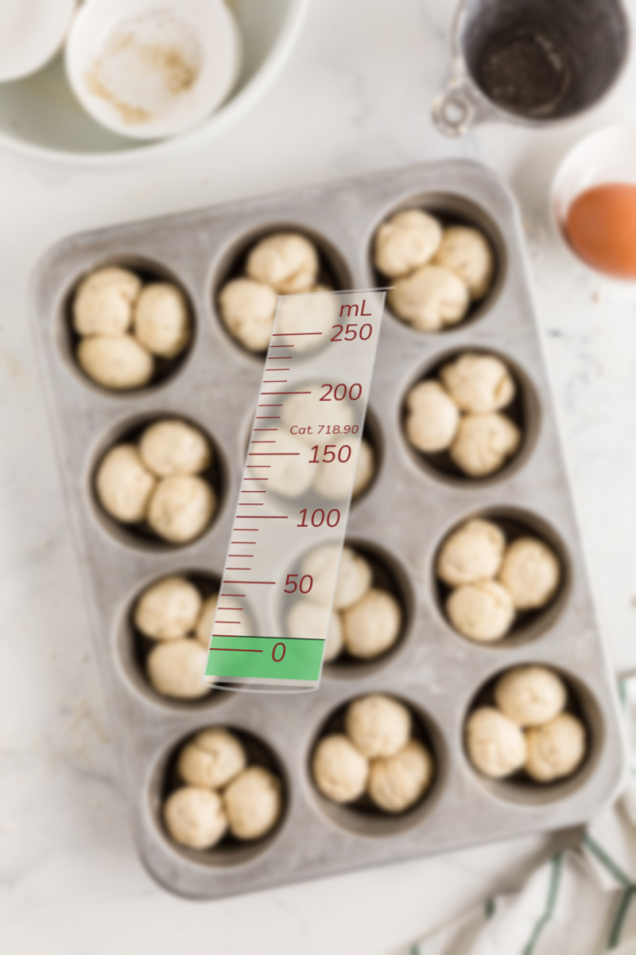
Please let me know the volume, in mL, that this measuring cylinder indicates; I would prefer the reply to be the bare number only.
10
